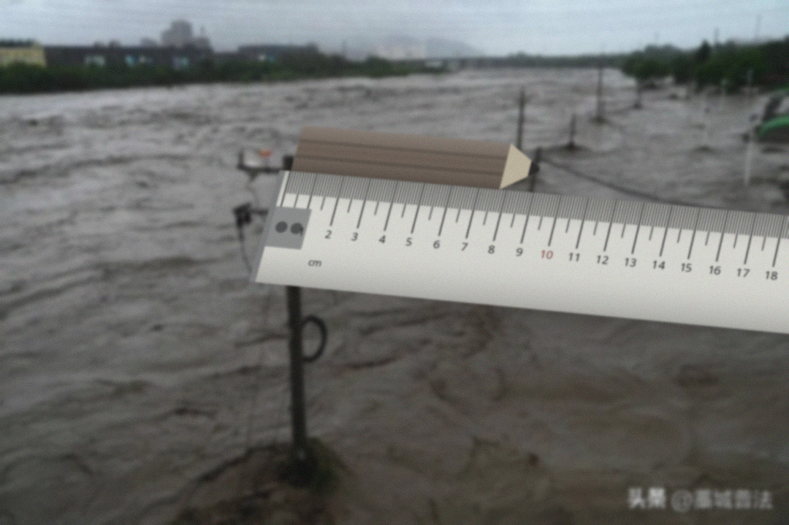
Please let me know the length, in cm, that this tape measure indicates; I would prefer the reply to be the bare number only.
9
